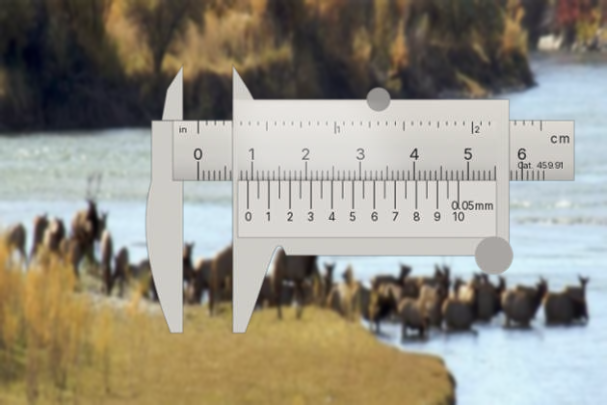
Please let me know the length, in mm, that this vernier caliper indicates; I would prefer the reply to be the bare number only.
9.2
